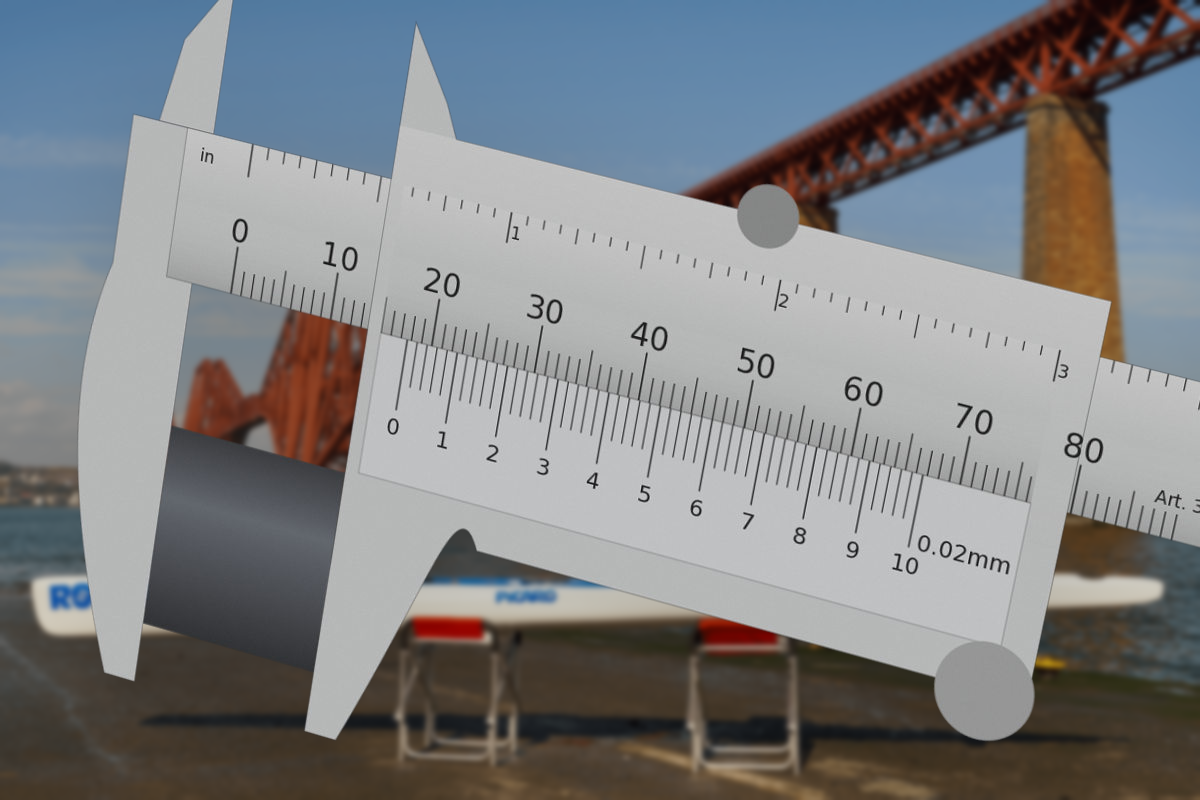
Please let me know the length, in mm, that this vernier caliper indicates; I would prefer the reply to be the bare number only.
17.6
